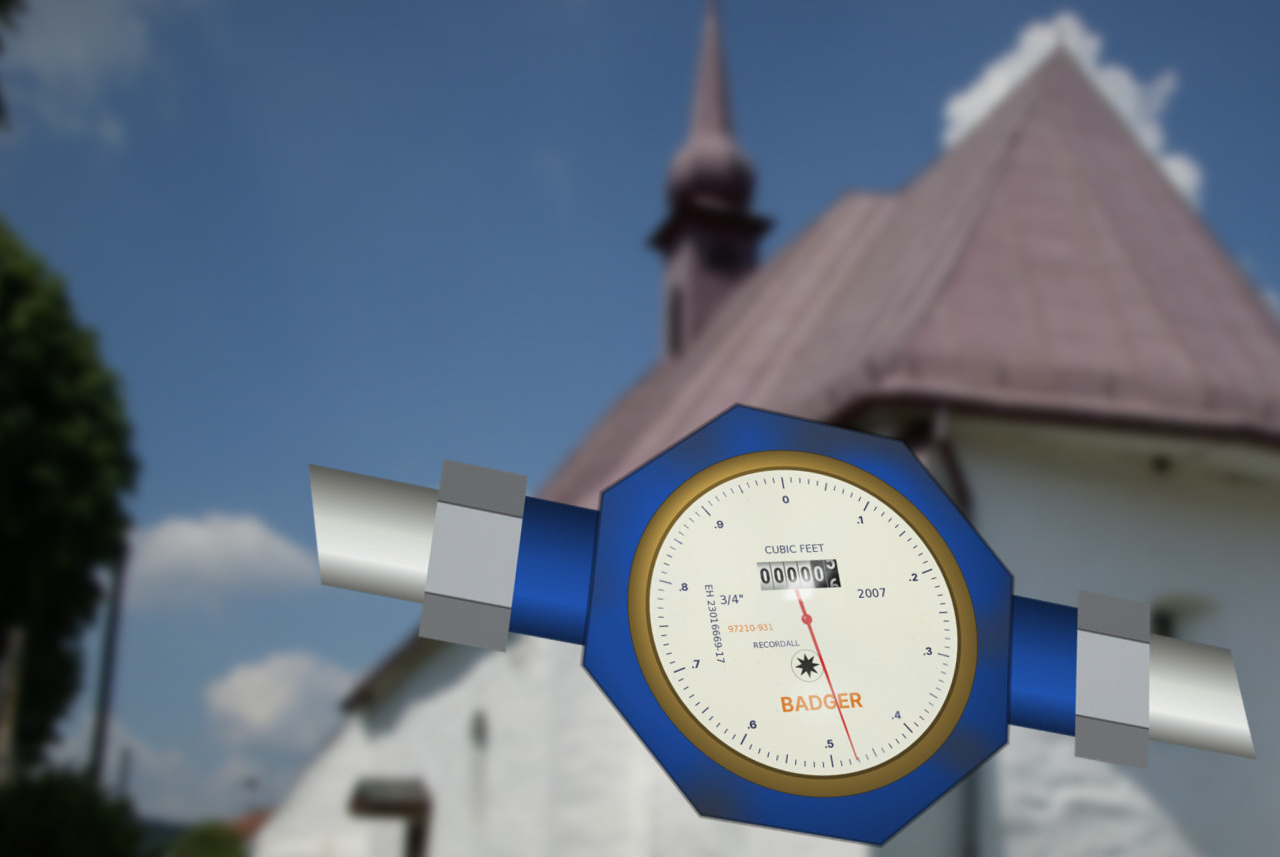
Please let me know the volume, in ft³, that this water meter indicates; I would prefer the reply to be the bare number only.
5.47
